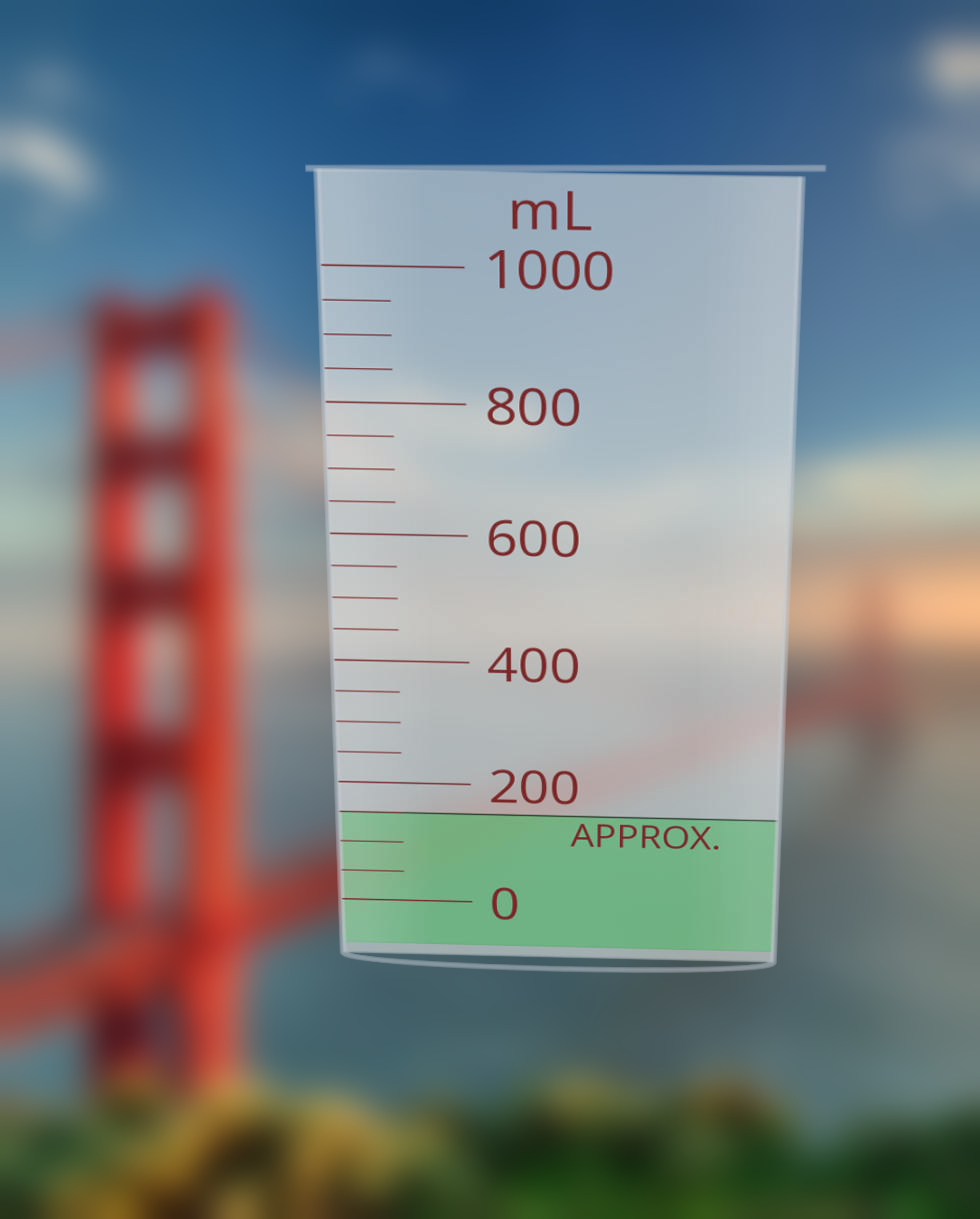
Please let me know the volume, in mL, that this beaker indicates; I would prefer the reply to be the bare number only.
150
